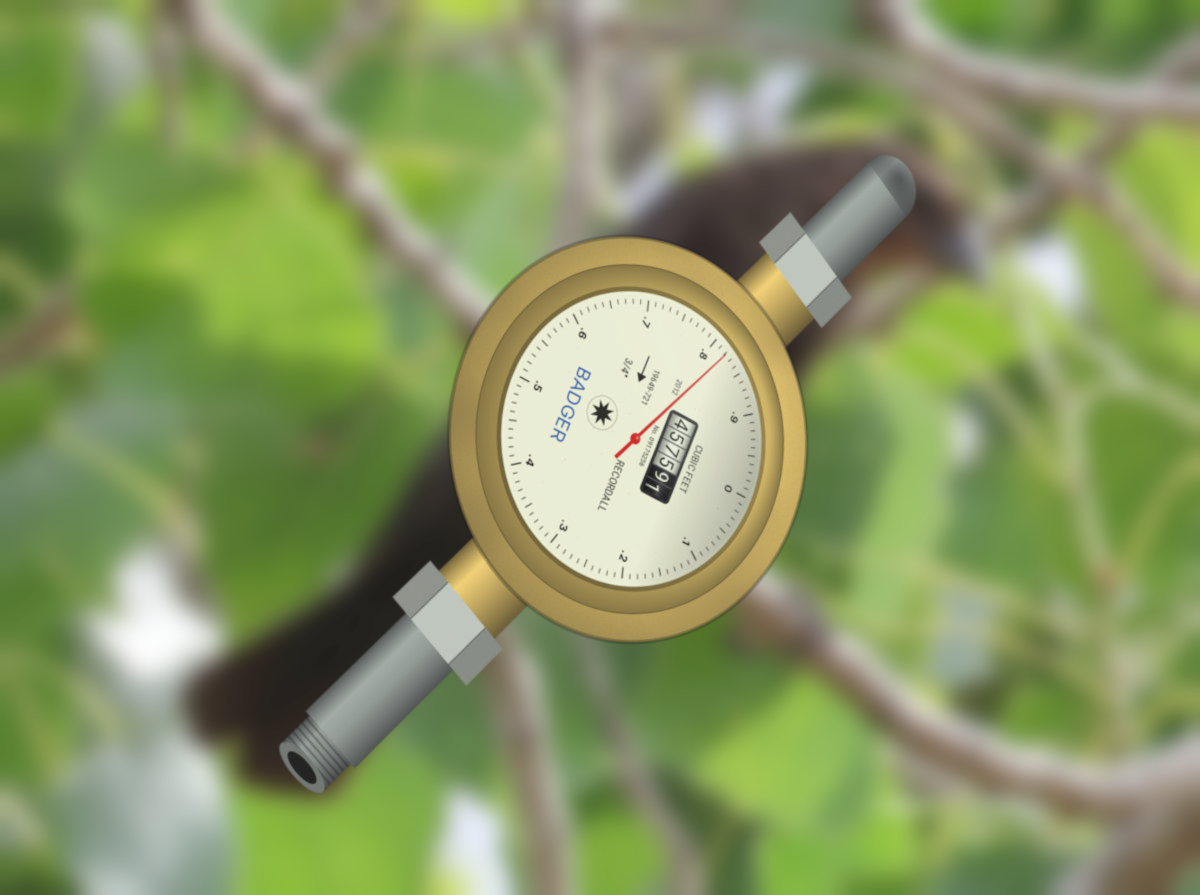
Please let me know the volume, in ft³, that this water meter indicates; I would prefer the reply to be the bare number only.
457590.82
